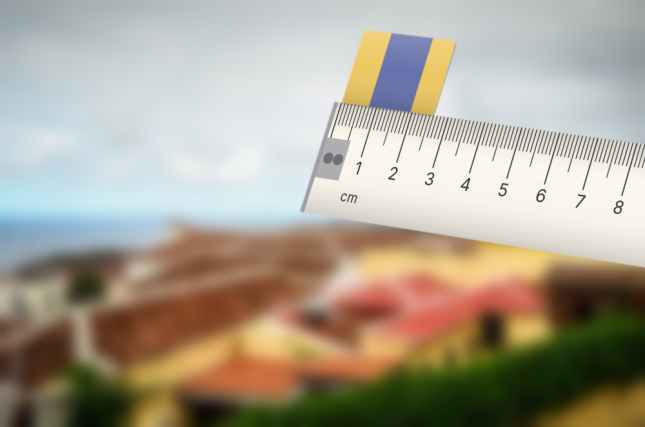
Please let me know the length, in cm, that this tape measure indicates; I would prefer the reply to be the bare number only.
2.6
